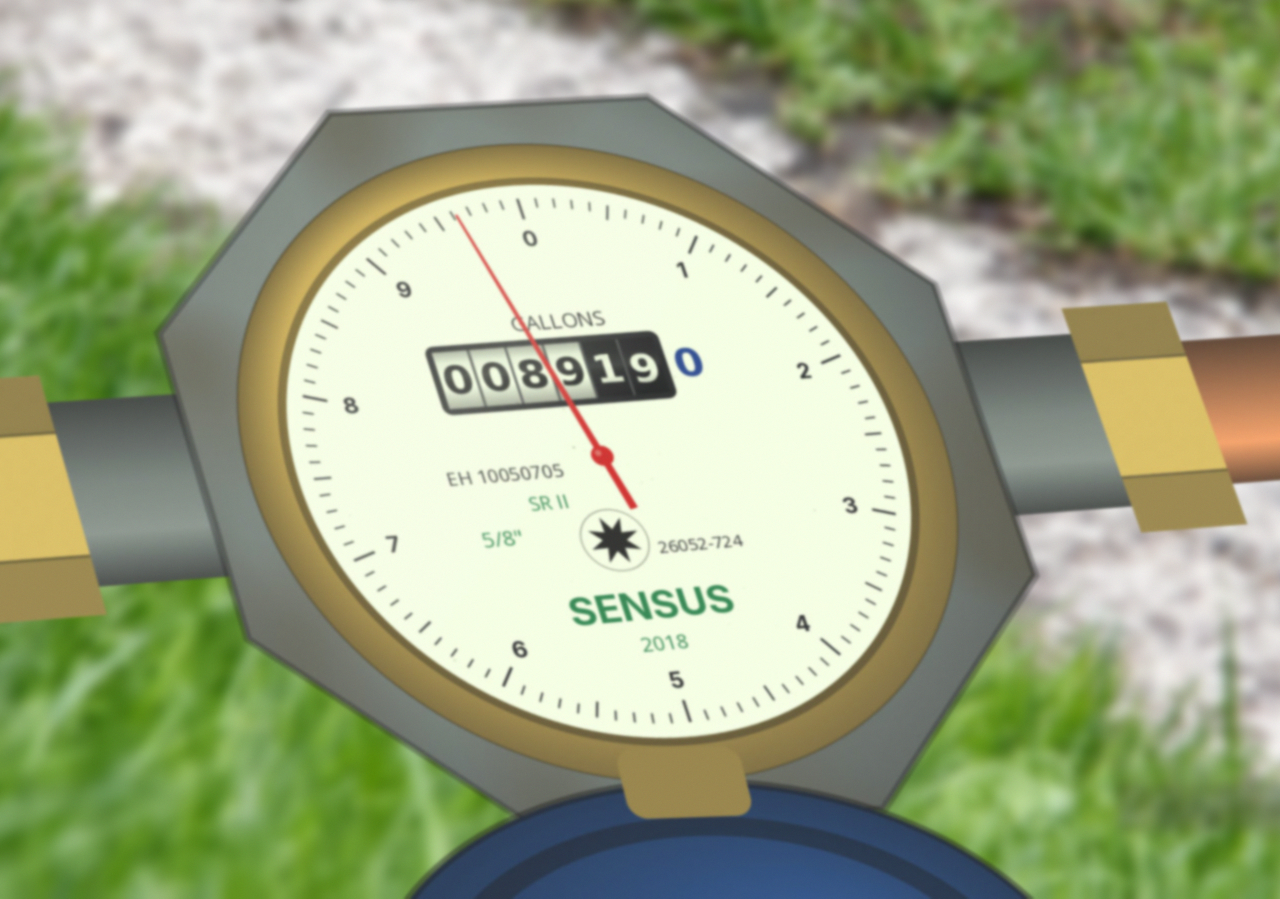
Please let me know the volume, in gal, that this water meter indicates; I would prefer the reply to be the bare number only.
89189.6
